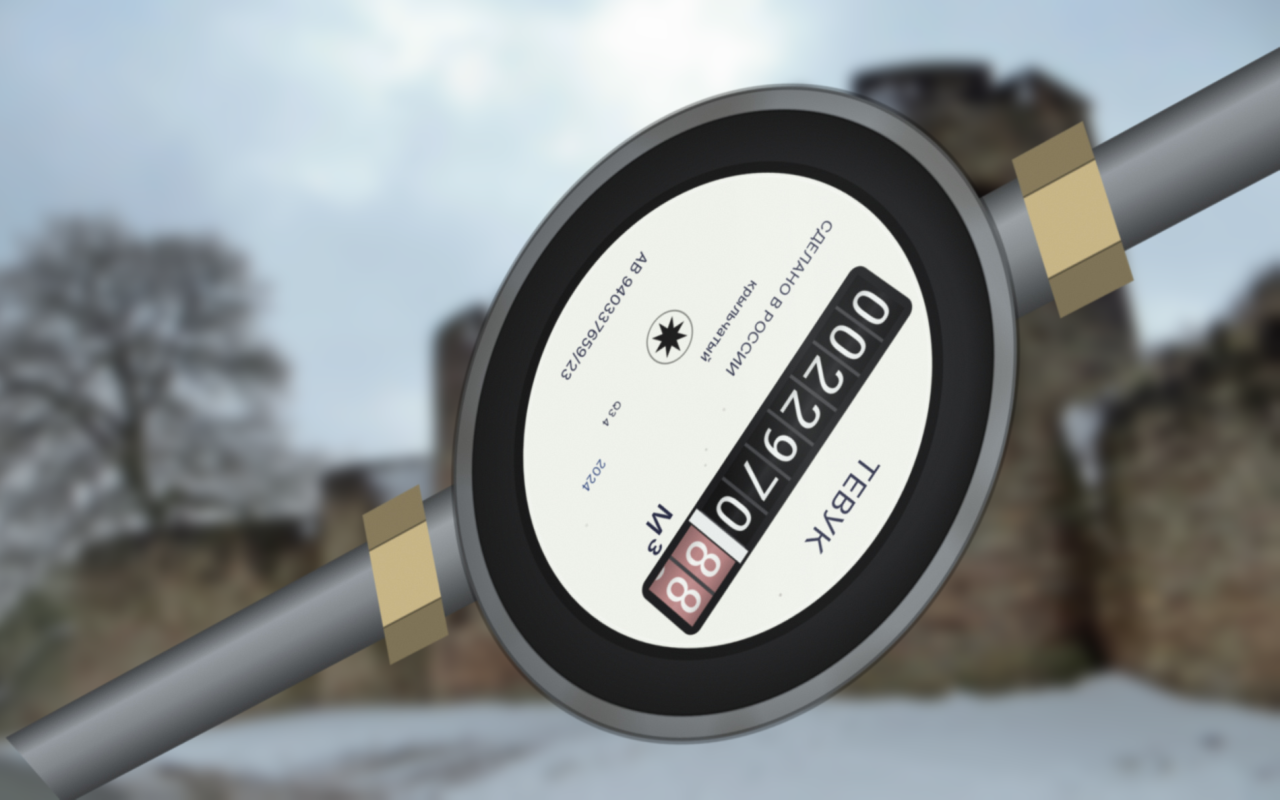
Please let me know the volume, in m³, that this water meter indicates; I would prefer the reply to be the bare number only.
22970.88
